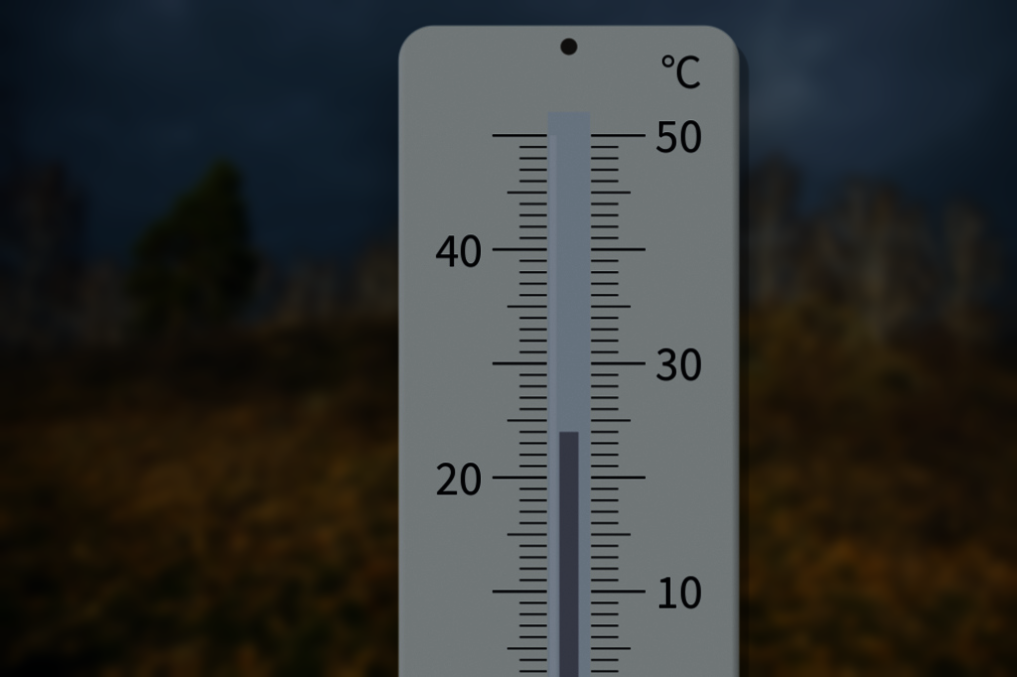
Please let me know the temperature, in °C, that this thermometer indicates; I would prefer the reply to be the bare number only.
24
